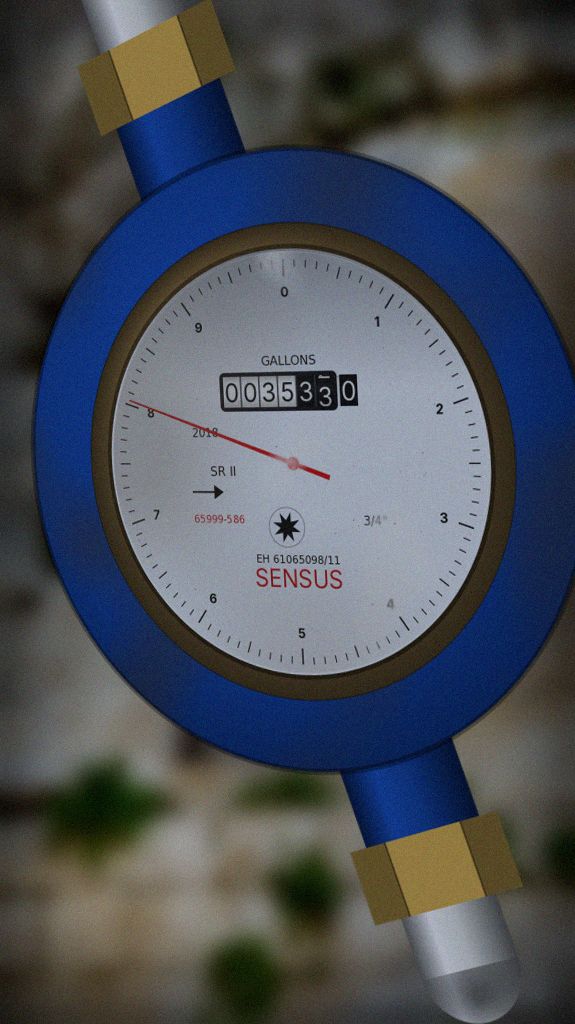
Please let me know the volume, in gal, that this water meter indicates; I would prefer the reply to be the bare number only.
35328.0
